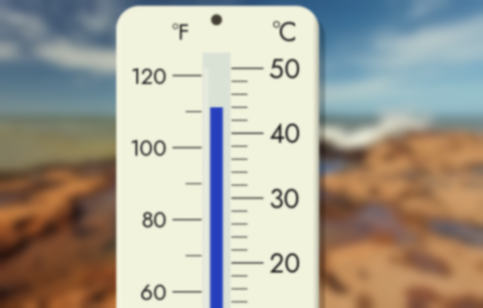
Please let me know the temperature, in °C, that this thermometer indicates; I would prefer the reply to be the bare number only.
44
